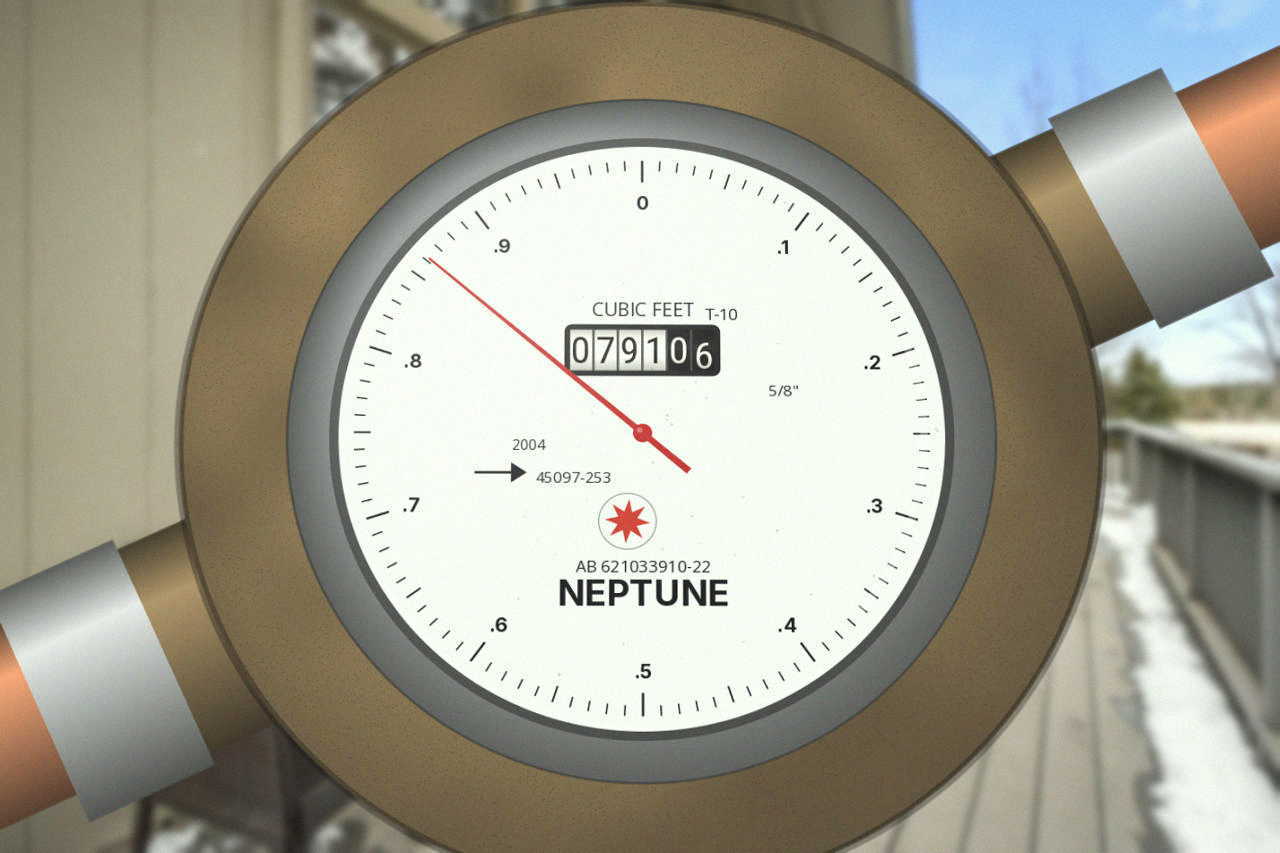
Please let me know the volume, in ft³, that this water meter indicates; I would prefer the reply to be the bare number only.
79105.86
